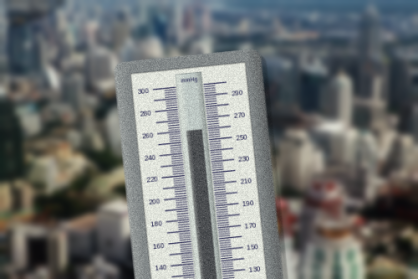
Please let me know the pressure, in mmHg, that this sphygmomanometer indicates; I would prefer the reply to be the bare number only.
260
